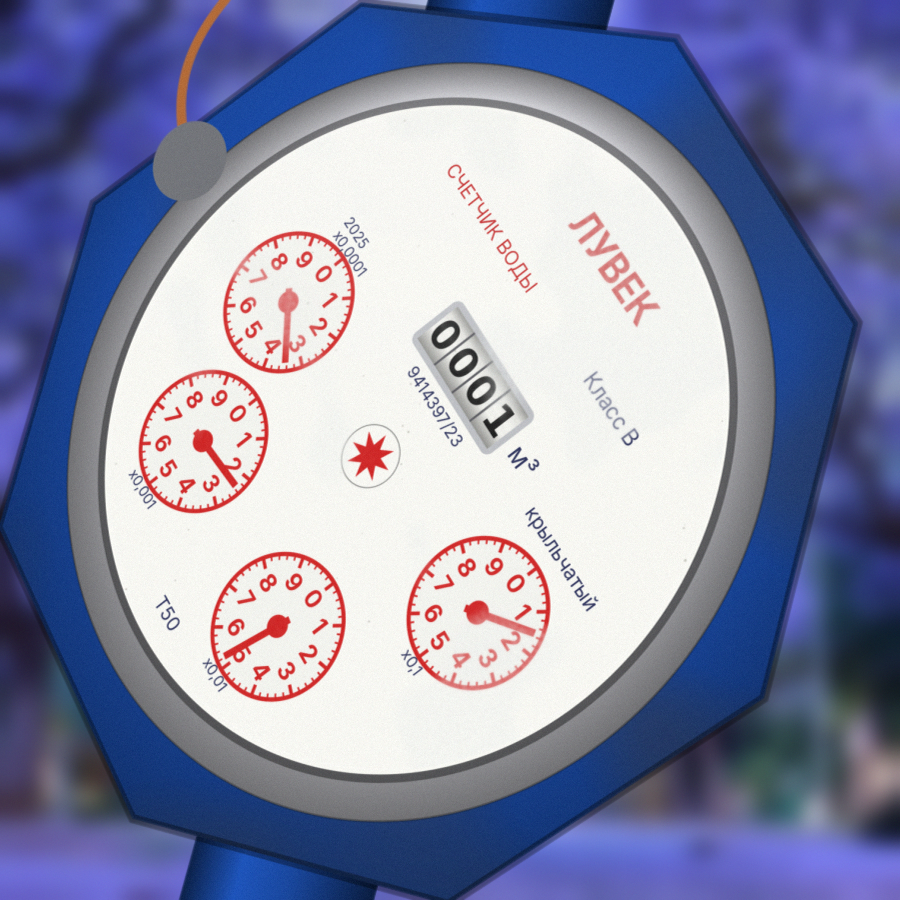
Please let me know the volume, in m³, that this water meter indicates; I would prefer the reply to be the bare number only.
1.1523
